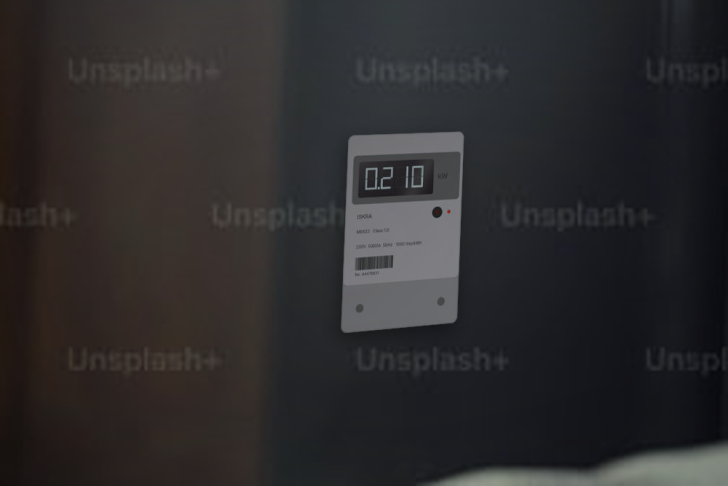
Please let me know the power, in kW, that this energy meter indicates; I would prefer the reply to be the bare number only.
0.210
